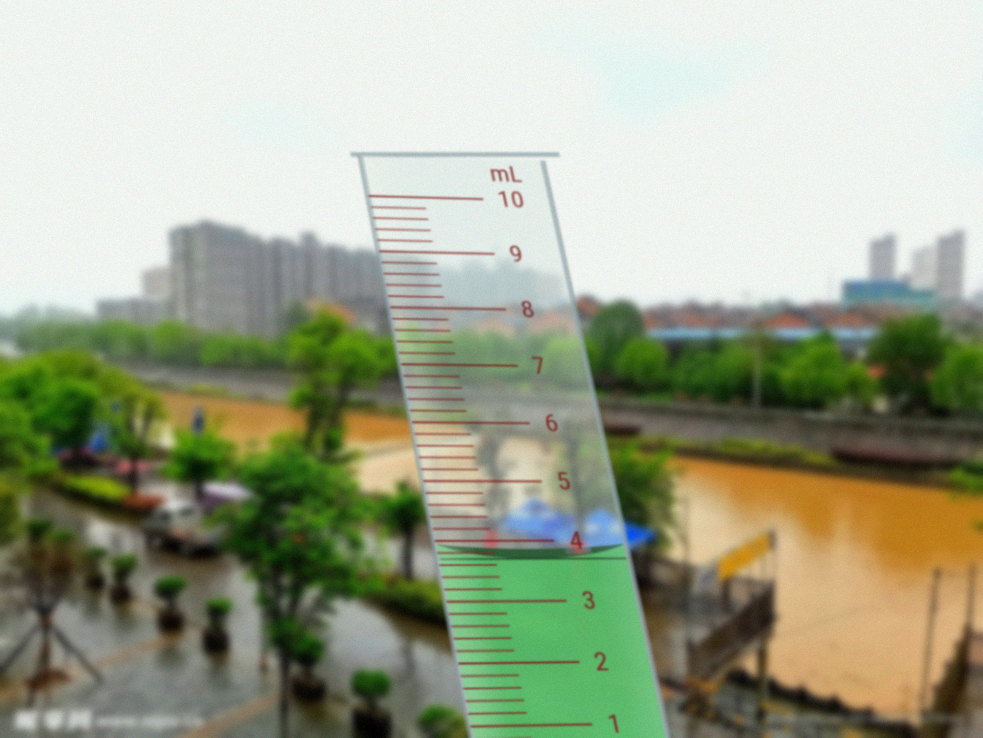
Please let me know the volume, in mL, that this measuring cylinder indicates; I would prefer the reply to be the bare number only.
3.7
